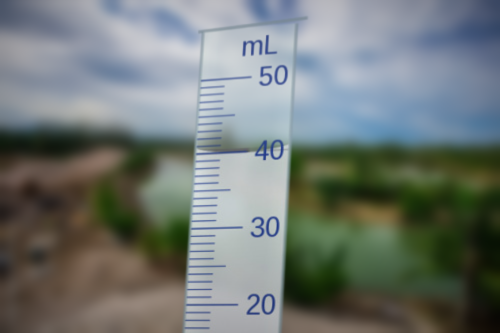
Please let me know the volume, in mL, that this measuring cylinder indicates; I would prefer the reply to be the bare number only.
40
